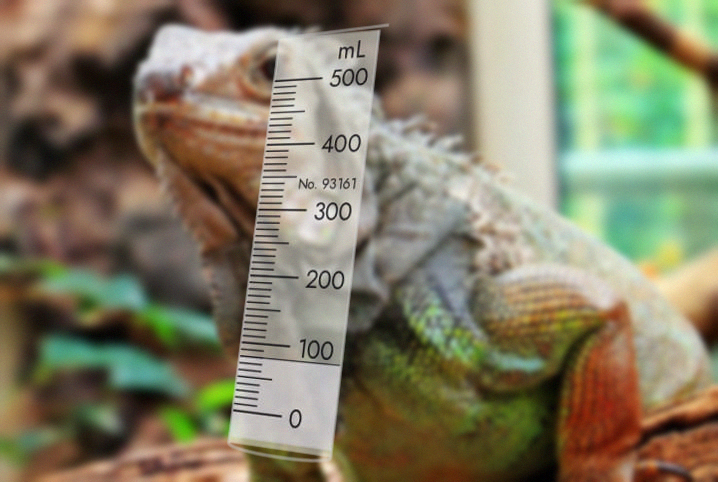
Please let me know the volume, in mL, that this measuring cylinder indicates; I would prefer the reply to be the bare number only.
80
